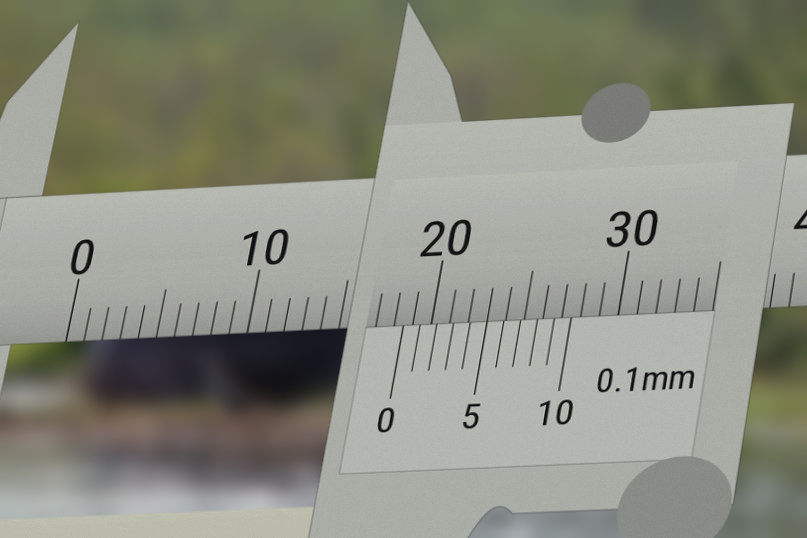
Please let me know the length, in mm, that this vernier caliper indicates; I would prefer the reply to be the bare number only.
18.5
